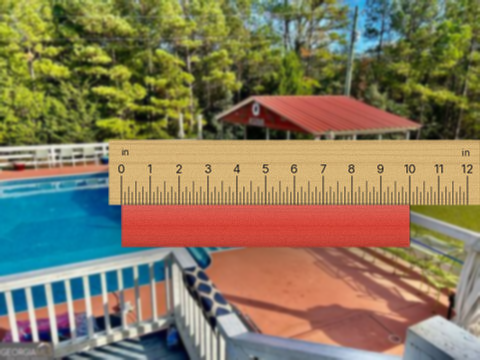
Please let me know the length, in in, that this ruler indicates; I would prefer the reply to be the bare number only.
10
